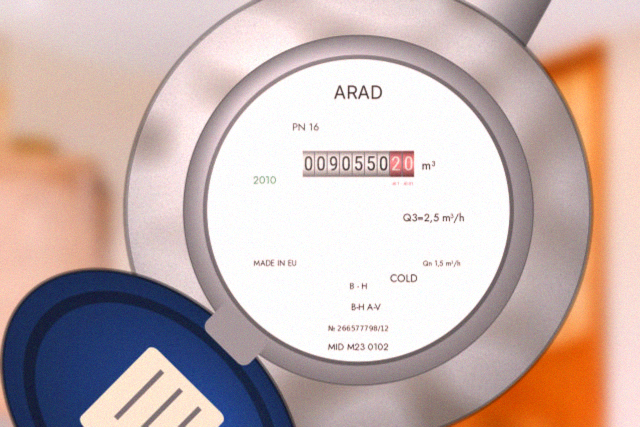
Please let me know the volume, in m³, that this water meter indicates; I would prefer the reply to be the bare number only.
90550.20
